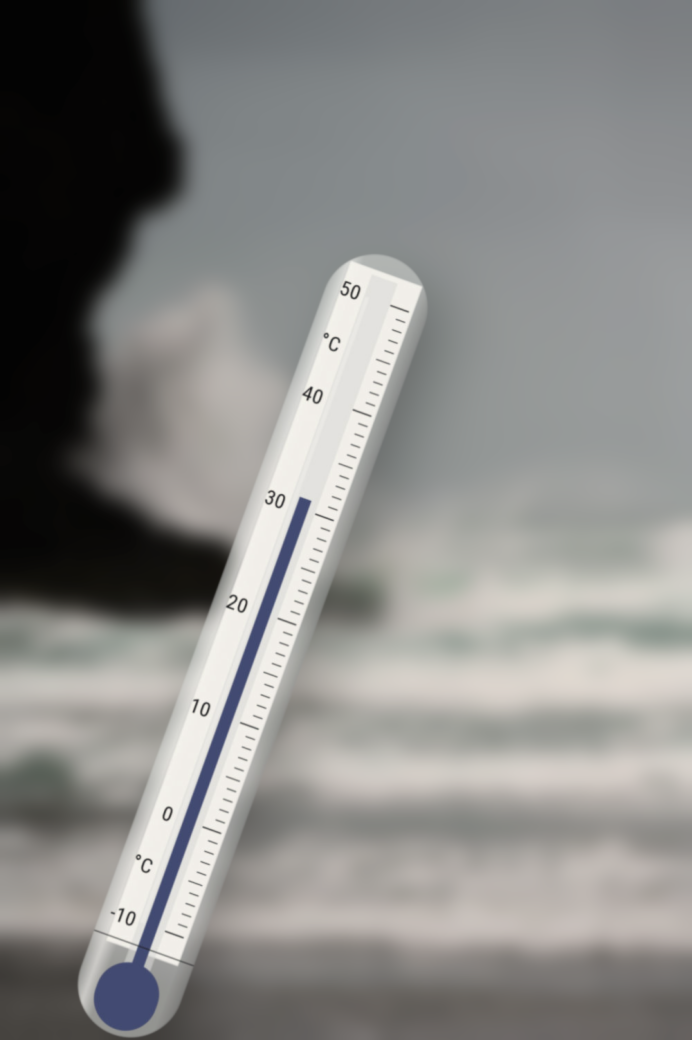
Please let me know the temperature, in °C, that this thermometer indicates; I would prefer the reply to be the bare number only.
31
